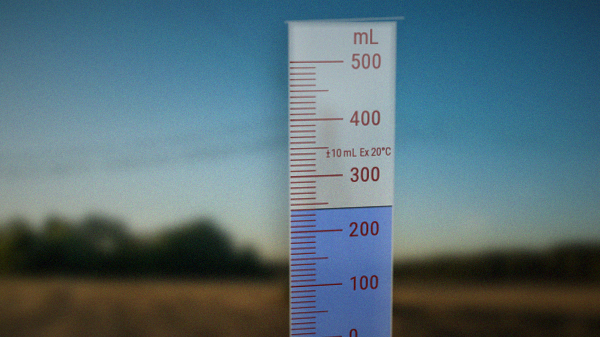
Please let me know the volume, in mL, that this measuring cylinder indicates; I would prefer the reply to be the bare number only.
240
